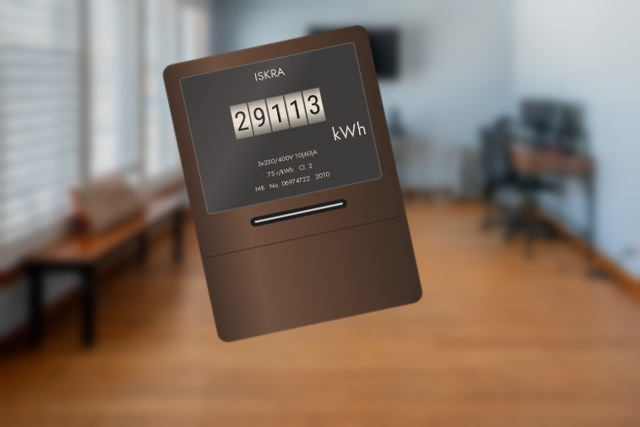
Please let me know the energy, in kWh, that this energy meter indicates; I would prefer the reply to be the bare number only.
29113
